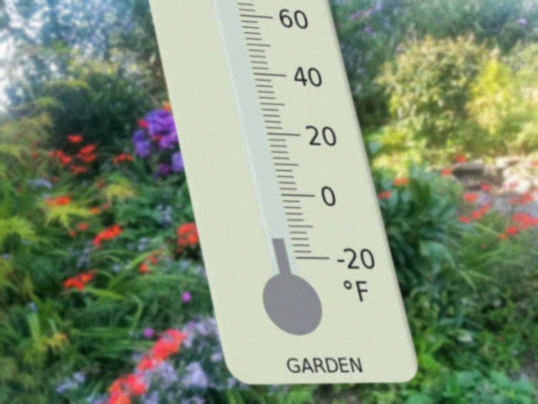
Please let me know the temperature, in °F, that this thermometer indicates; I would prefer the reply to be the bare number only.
-14
